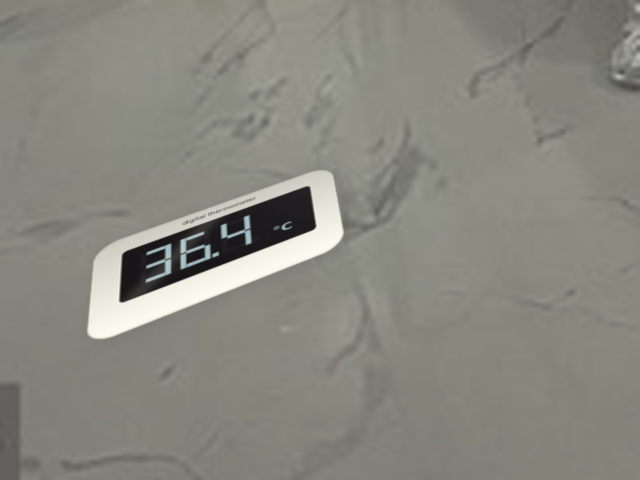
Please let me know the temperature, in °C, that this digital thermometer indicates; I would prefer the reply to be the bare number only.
36.4
